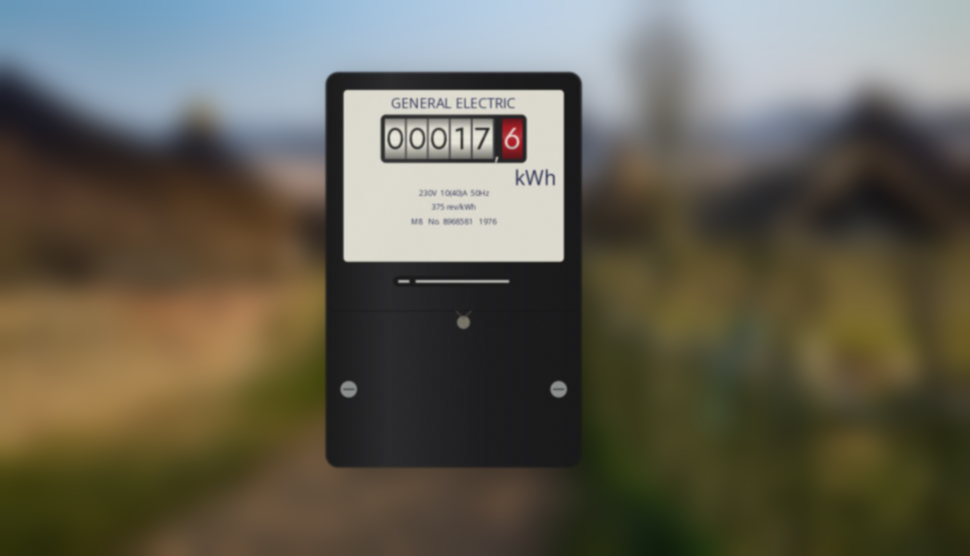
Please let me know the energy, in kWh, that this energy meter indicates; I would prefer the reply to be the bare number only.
17.6
